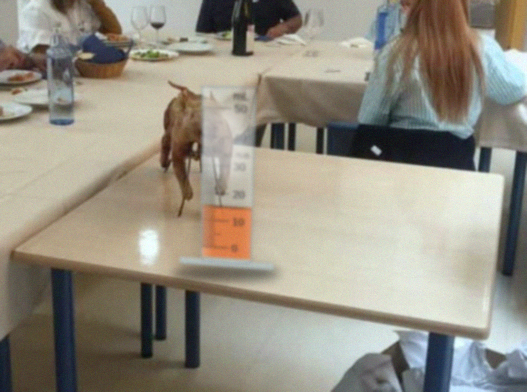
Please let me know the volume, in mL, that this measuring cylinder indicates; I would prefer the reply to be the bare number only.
15
